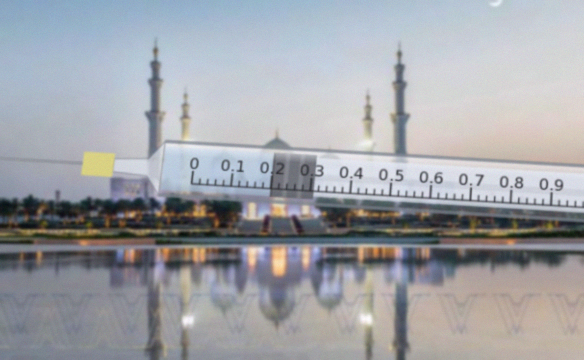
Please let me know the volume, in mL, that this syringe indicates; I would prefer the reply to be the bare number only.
0.2
